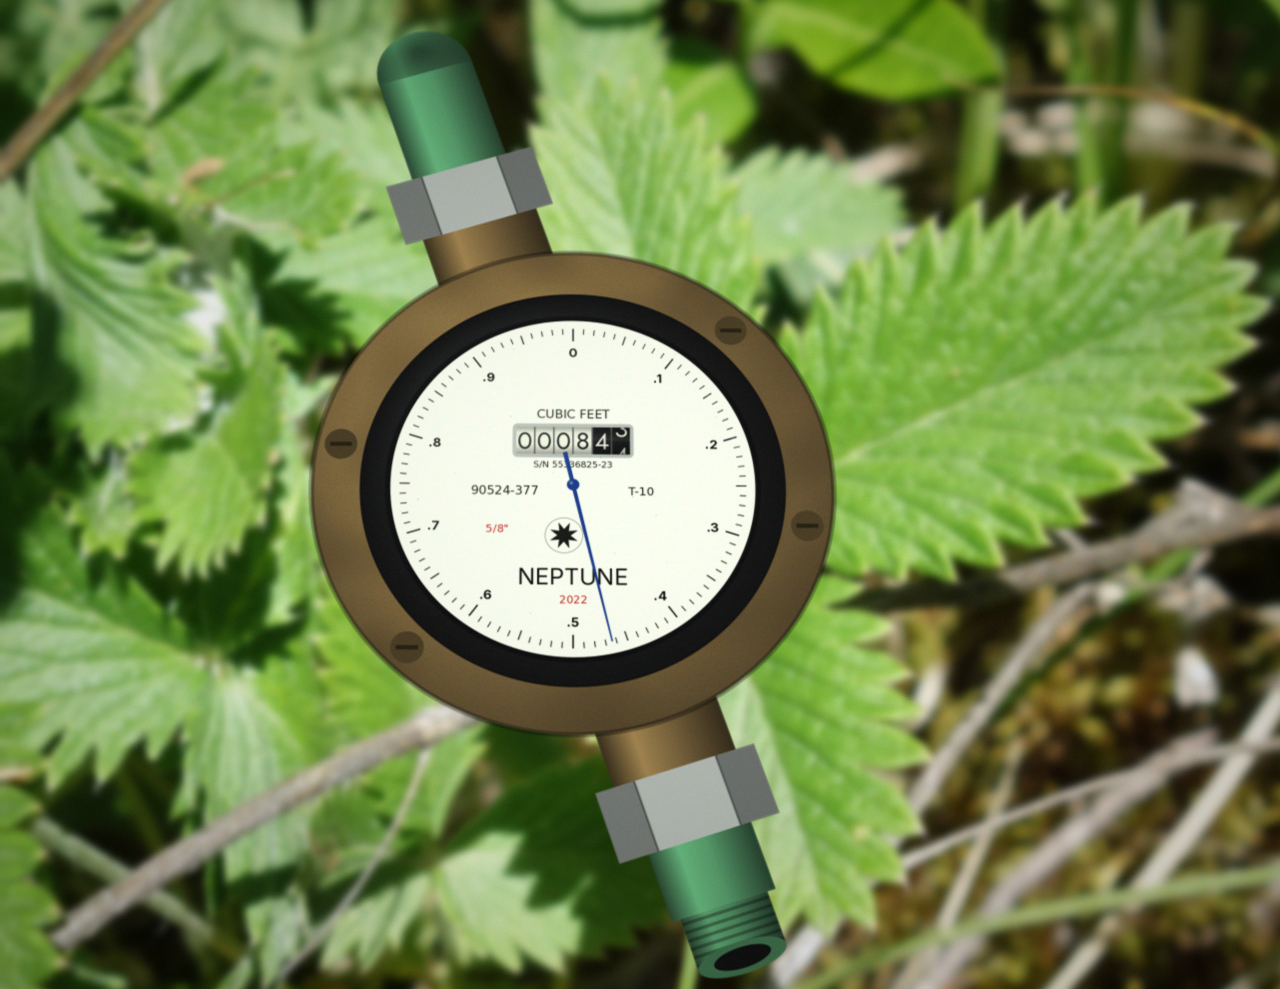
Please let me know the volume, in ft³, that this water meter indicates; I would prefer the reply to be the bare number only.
843.46
